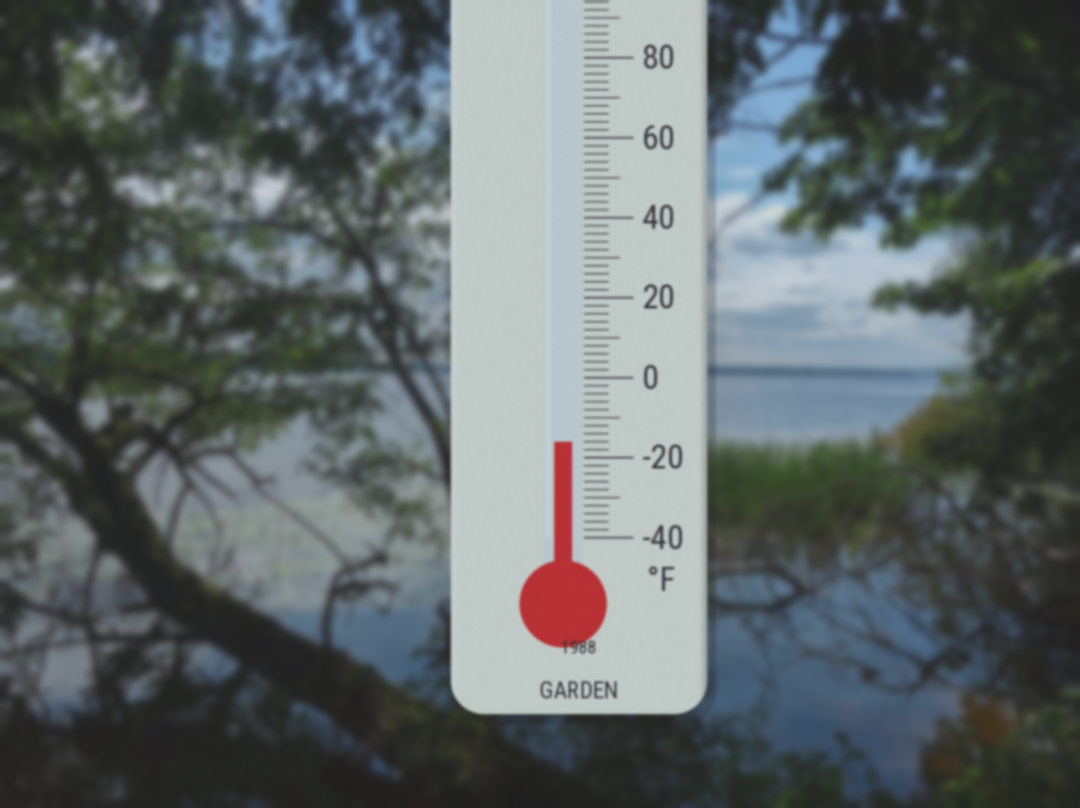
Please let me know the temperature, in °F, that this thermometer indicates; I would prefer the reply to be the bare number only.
-16
